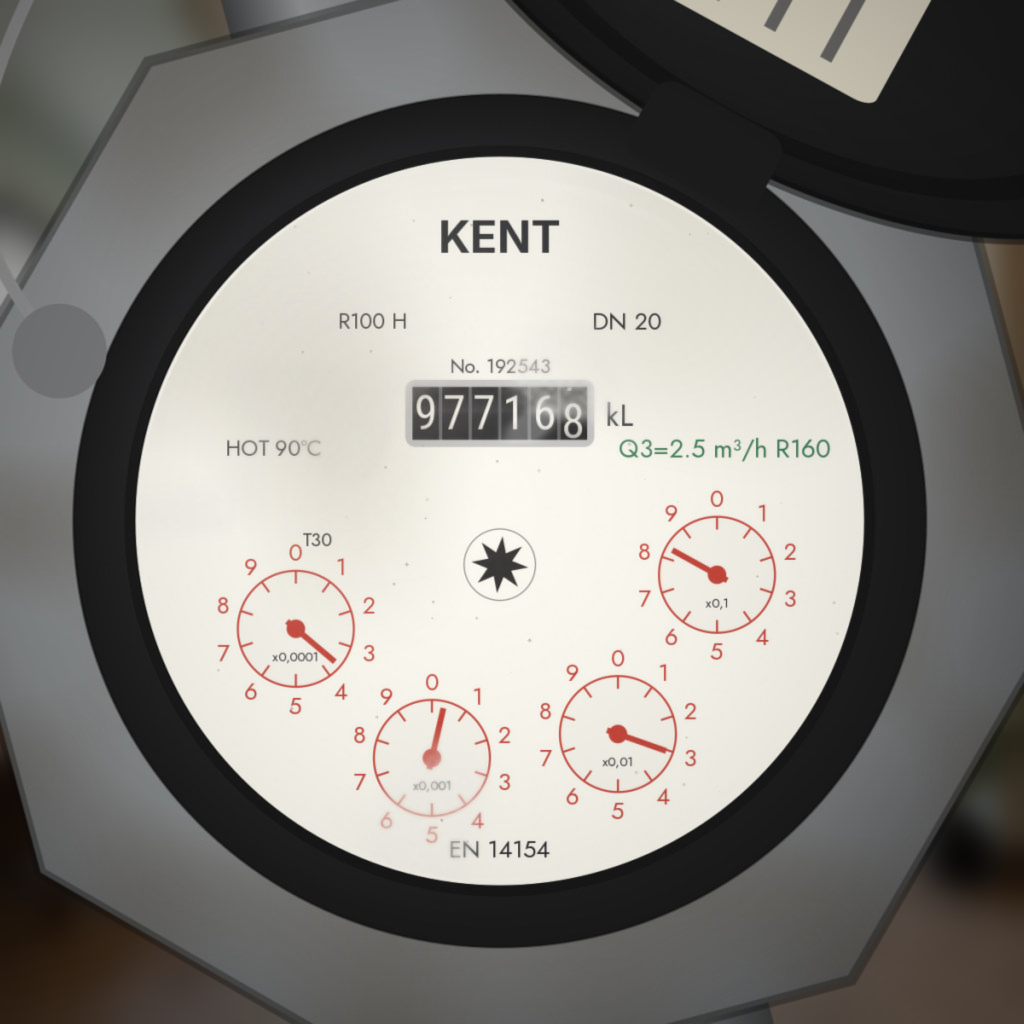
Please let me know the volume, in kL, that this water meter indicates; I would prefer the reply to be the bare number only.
977167.8303
